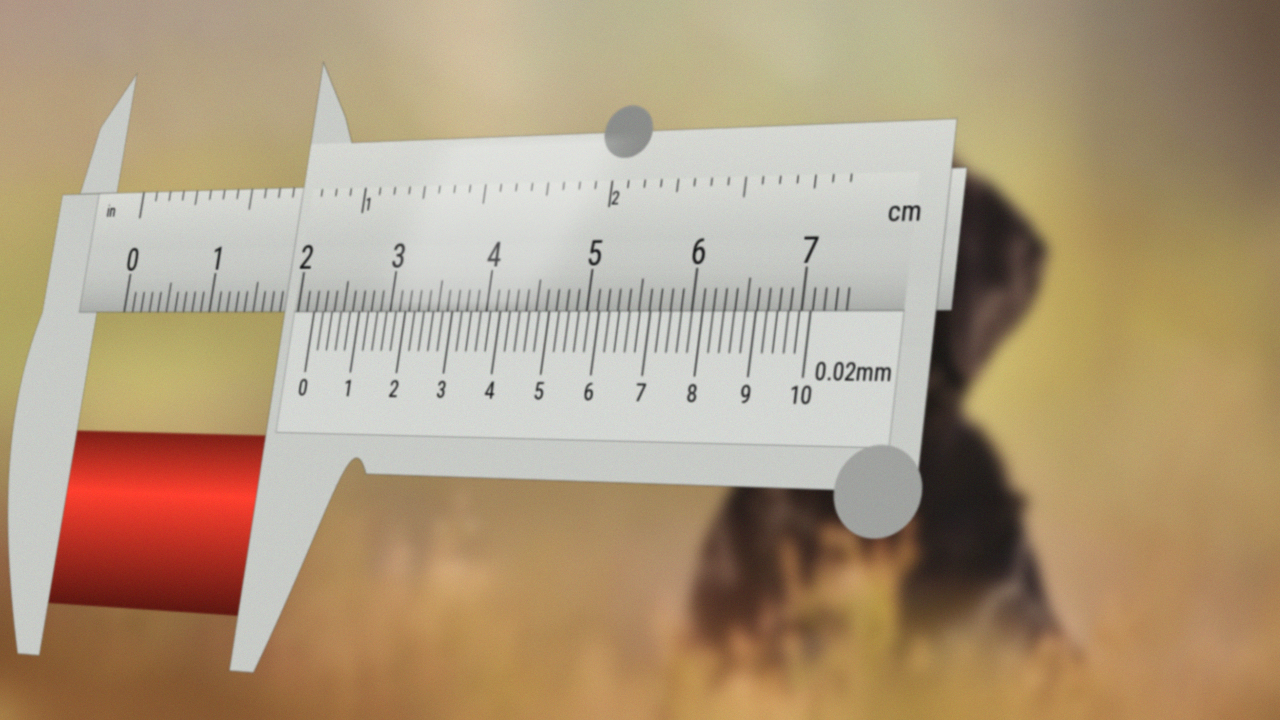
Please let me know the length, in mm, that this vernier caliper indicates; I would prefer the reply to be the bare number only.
21.8
